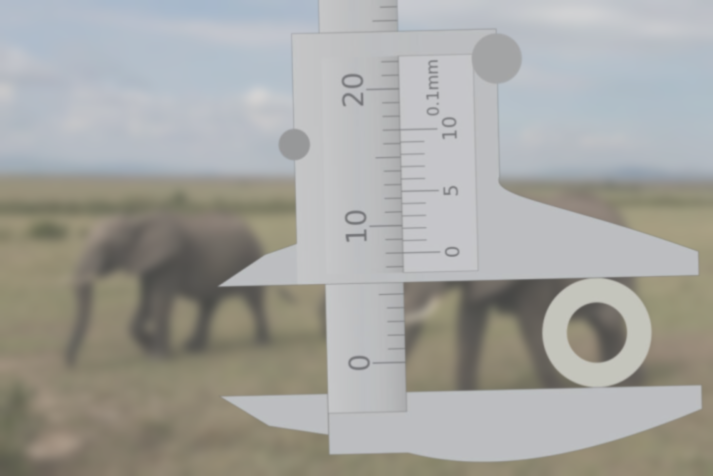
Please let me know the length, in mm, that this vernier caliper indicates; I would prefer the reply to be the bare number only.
8.0
